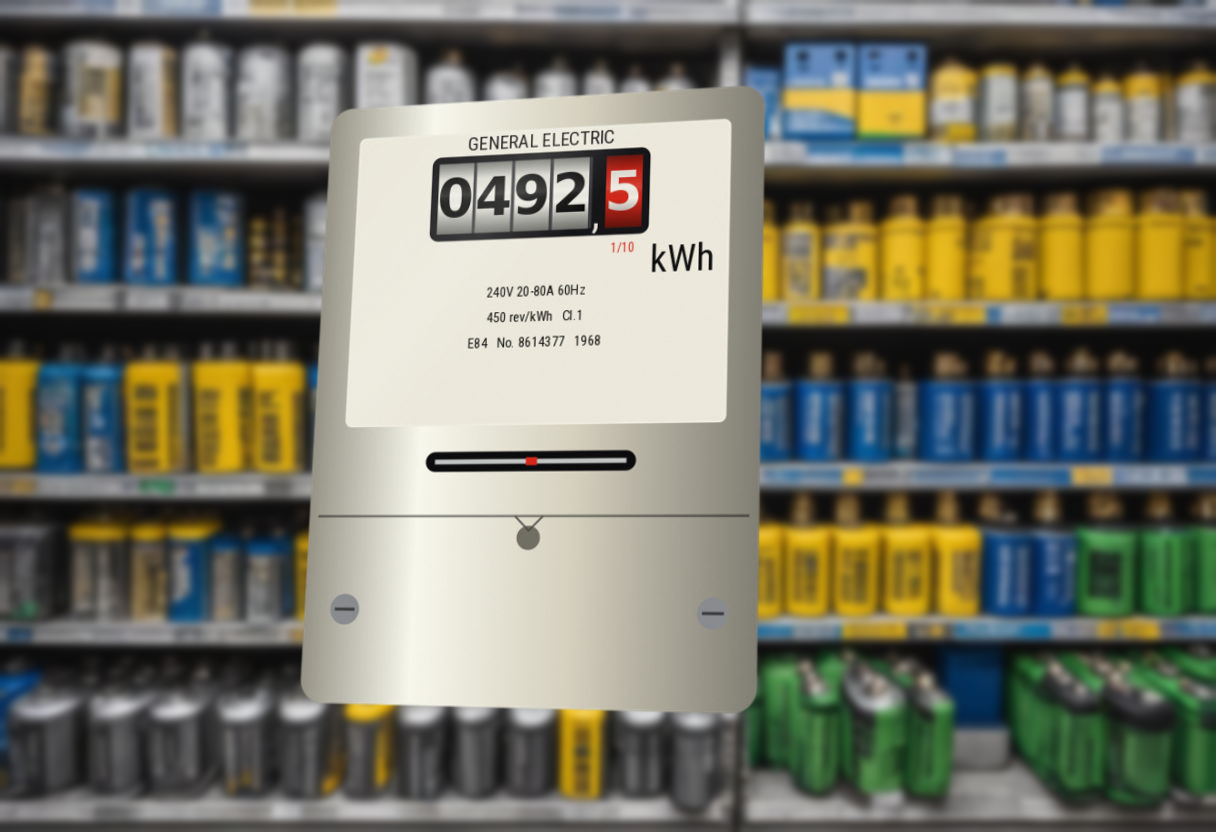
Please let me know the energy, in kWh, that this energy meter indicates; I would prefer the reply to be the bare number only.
492.5
